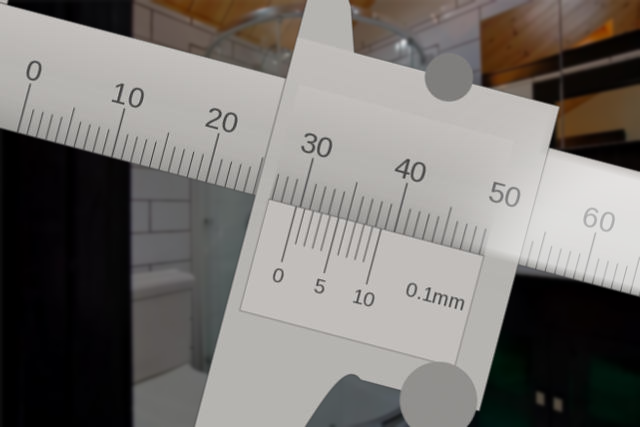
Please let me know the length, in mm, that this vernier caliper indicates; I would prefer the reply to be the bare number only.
29.6
